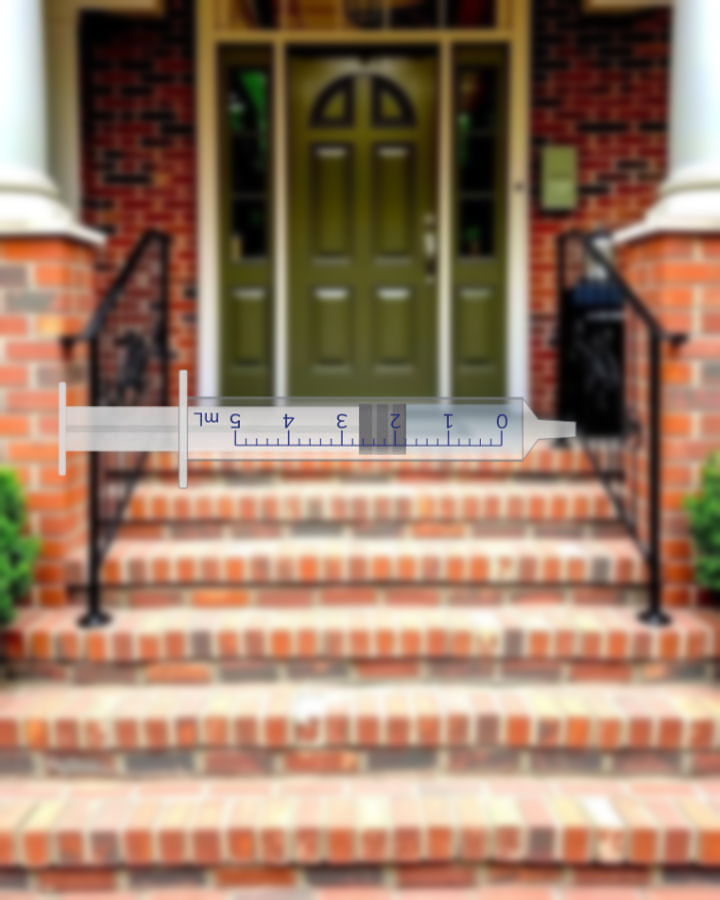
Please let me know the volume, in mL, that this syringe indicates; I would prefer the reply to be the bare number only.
1.8
